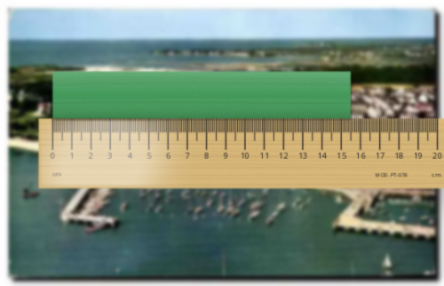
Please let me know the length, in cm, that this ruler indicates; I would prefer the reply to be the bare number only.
15.5
